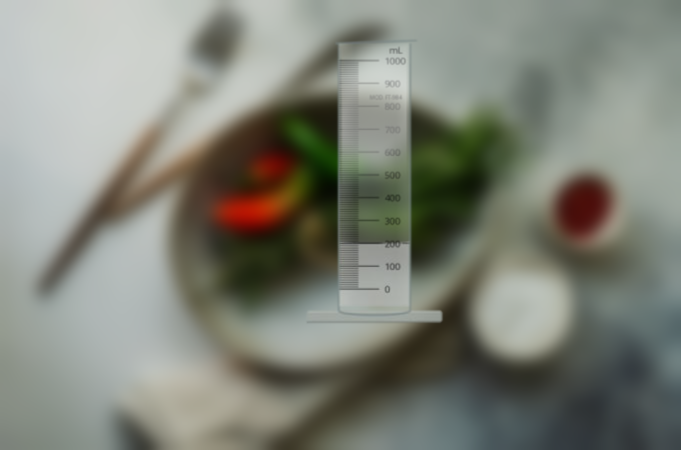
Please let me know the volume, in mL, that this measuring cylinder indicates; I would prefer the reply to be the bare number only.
200
